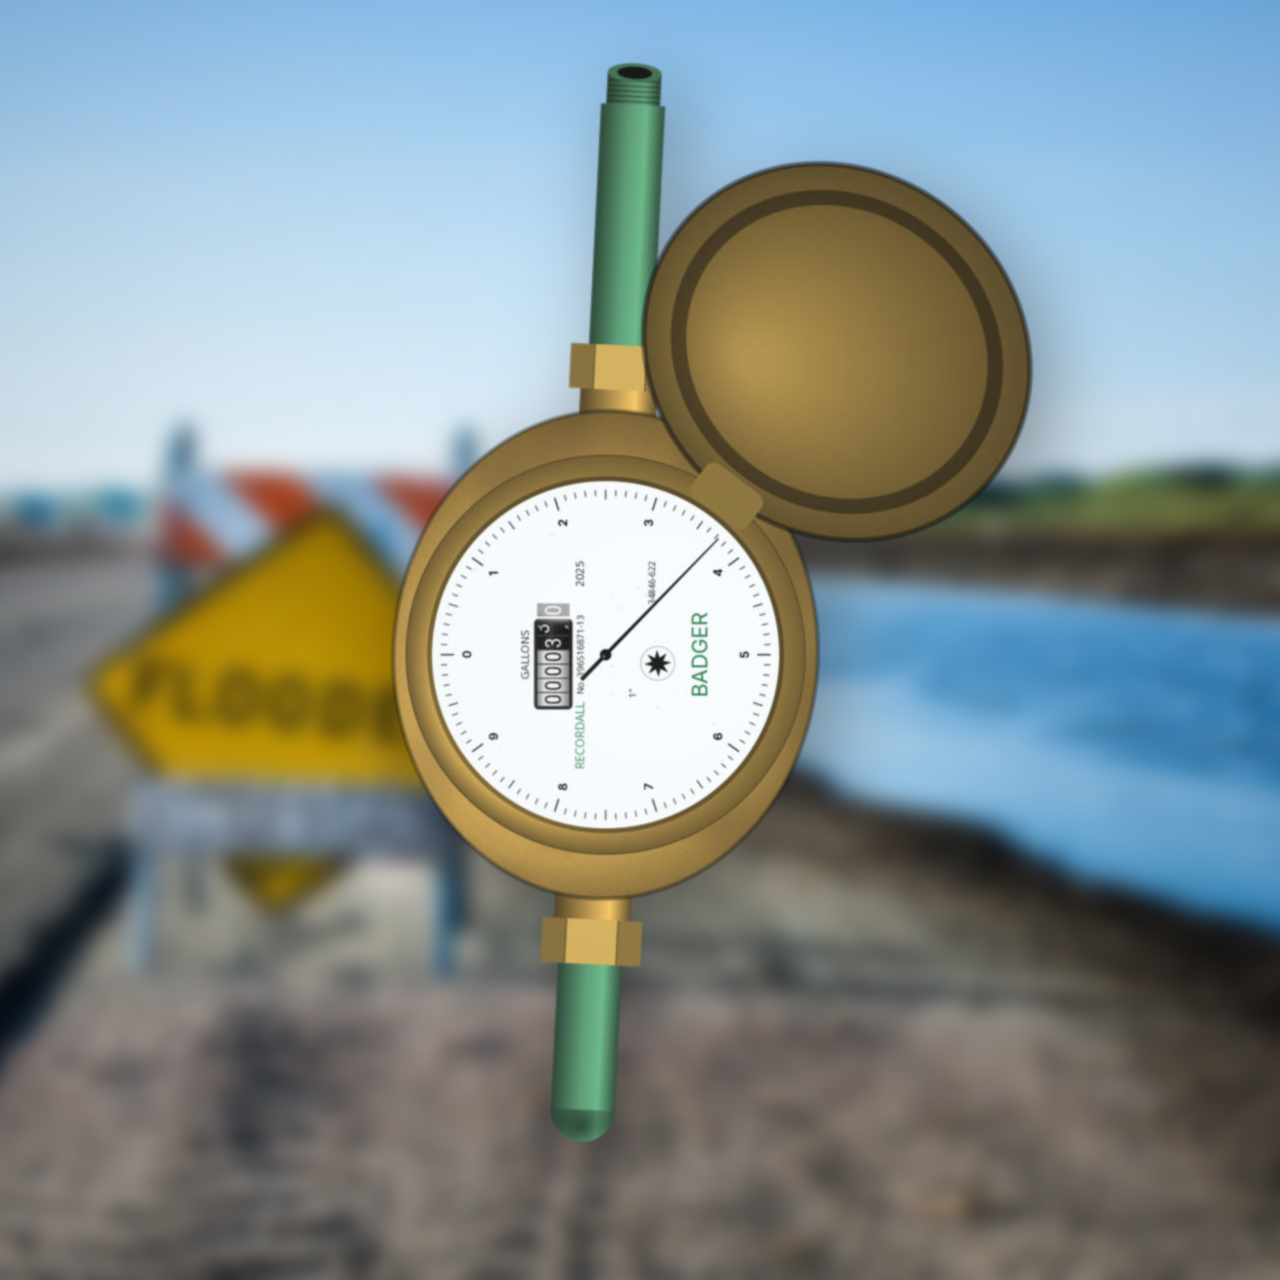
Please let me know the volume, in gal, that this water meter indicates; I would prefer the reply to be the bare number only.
333.7
